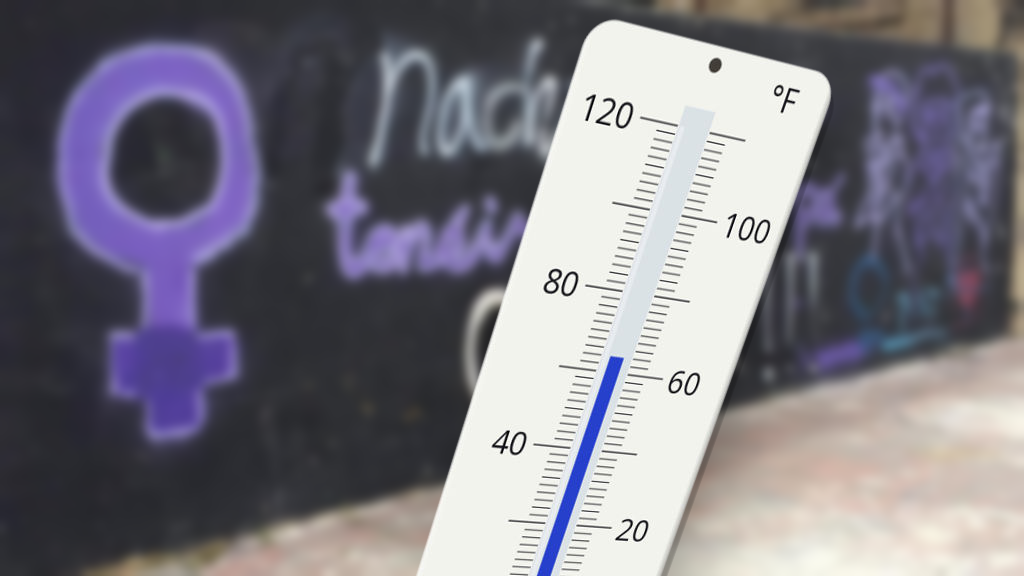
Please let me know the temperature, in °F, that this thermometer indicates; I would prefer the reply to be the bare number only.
64
